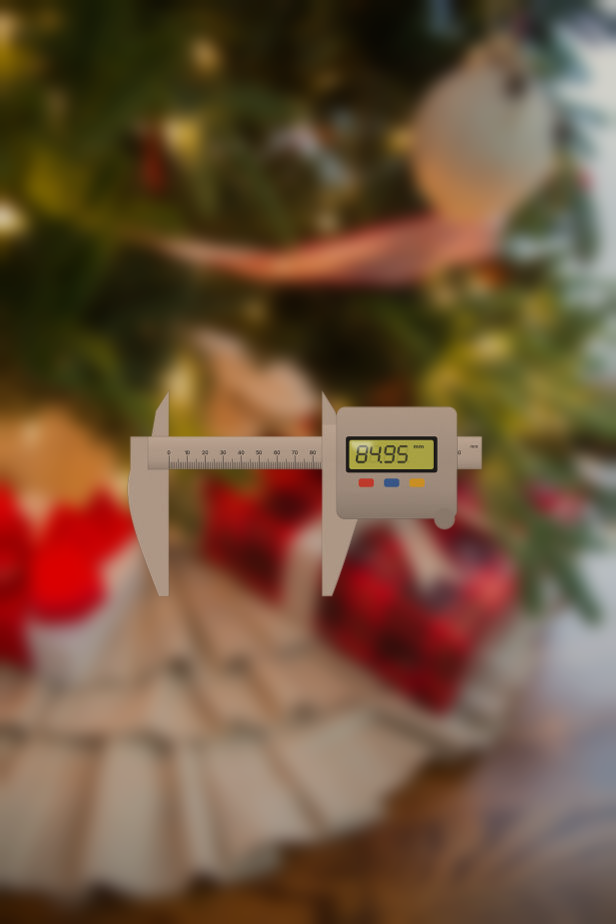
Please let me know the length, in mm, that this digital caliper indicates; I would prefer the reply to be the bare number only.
84.95
